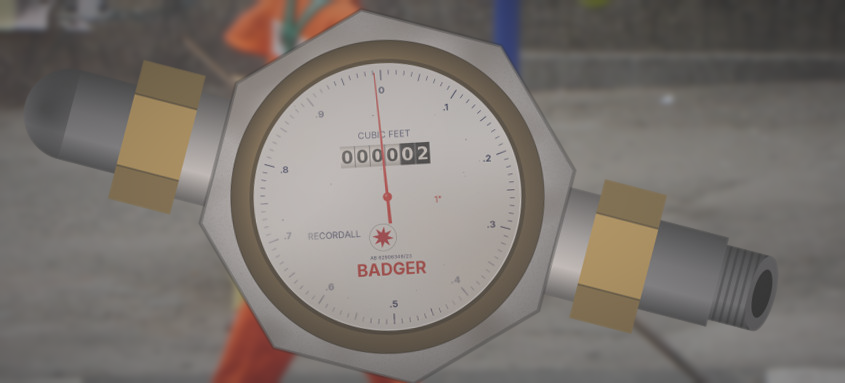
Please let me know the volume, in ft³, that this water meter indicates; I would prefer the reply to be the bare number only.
1.99
